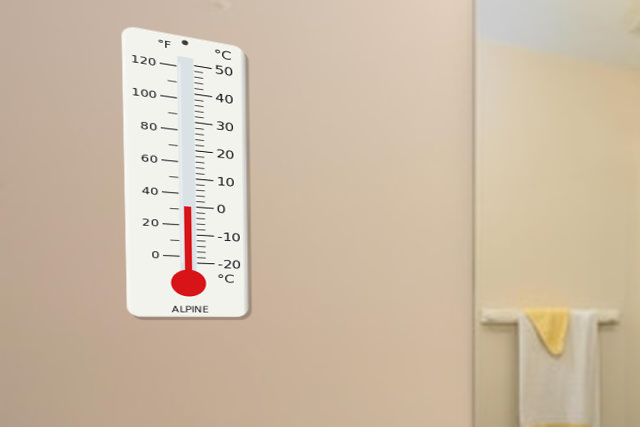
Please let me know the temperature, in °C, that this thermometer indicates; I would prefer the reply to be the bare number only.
0
